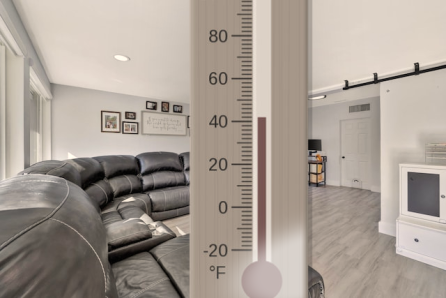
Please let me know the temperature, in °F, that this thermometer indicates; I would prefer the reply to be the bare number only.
42
